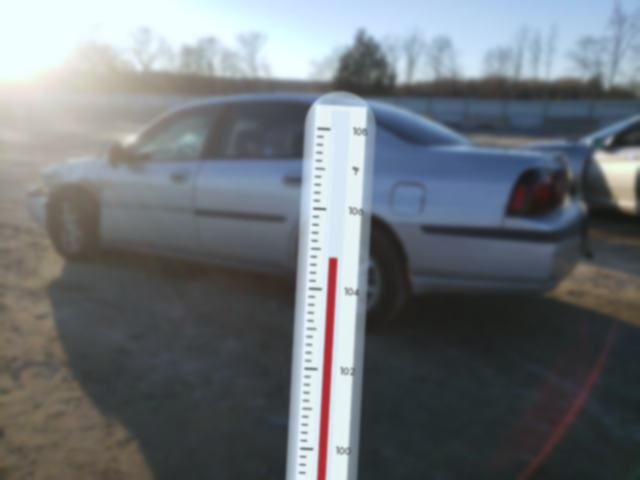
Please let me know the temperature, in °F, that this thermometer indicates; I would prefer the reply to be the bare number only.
104.8
